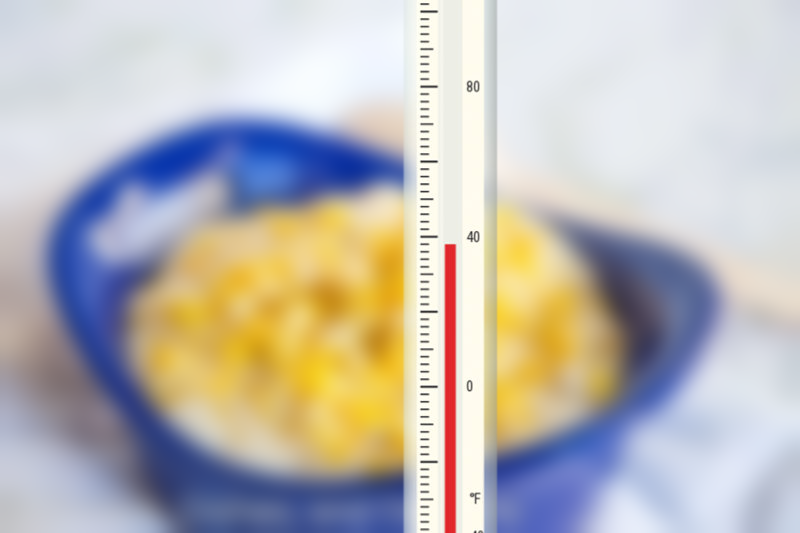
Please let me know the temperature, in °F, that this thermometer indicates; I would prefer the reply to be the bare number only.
38
